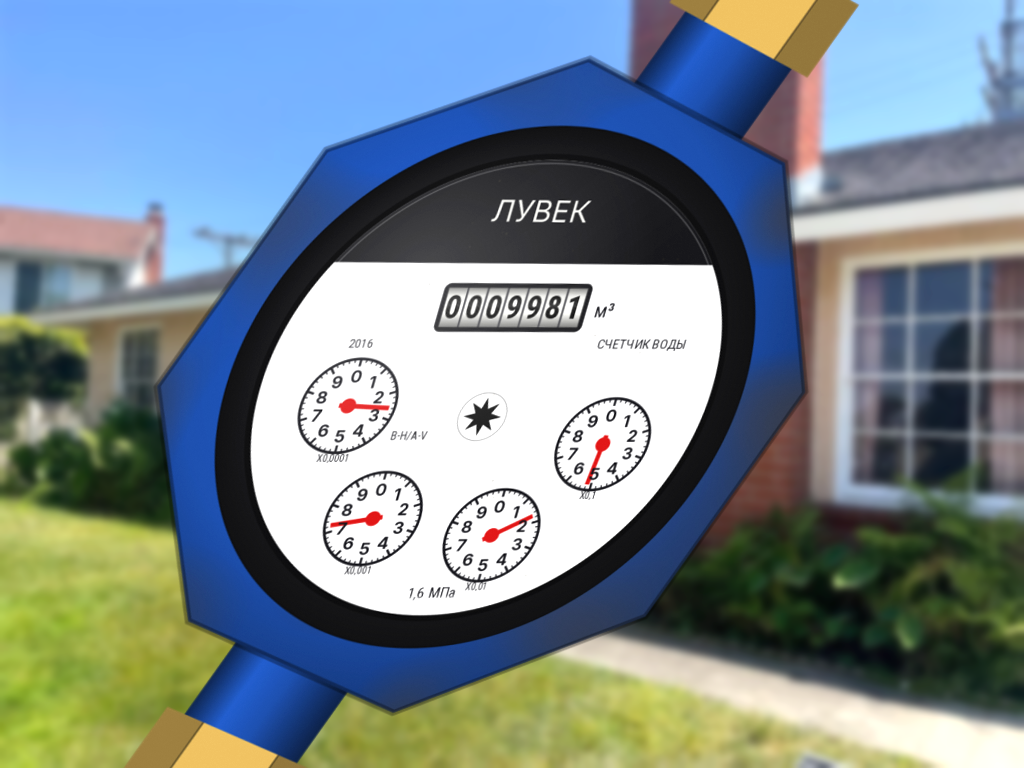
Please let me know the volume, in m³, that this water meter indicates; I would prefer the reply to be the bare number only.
9981.5172
